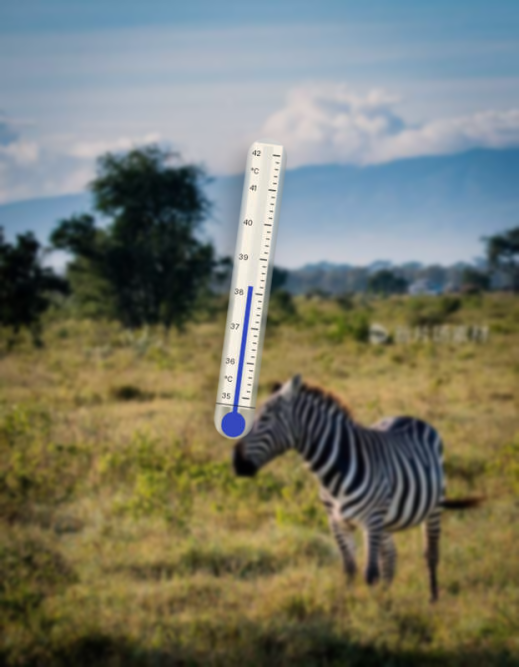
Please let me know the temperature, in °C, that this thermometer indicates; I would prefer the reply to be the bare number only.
38.2
